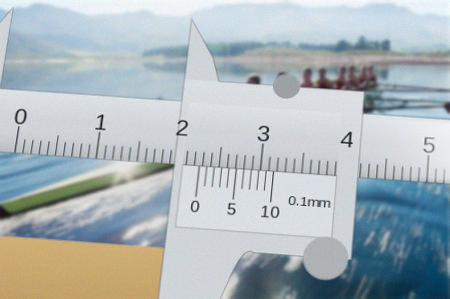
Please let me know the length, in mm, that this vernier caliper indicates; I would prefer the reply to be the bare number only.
22.6
